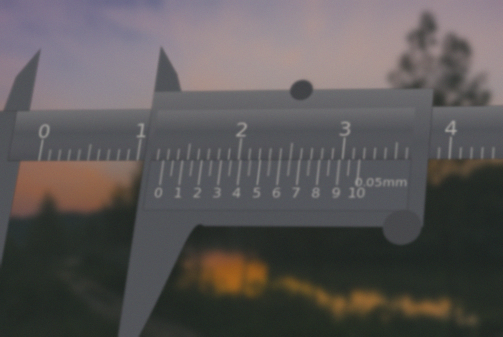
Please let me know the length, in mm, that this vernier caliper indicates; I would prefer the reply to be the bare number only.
12.6
